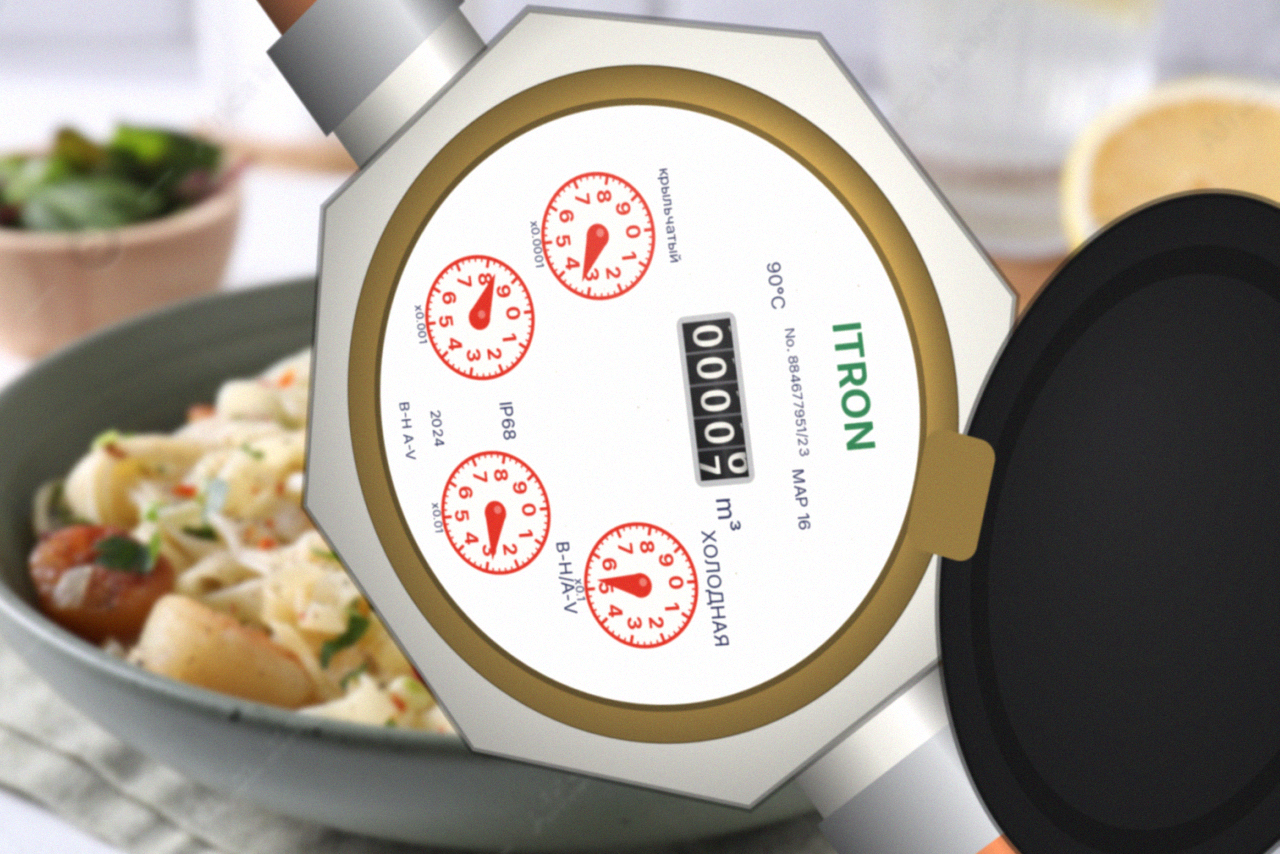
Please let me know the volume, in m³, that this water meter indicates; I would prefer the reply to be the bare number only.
6.5283
